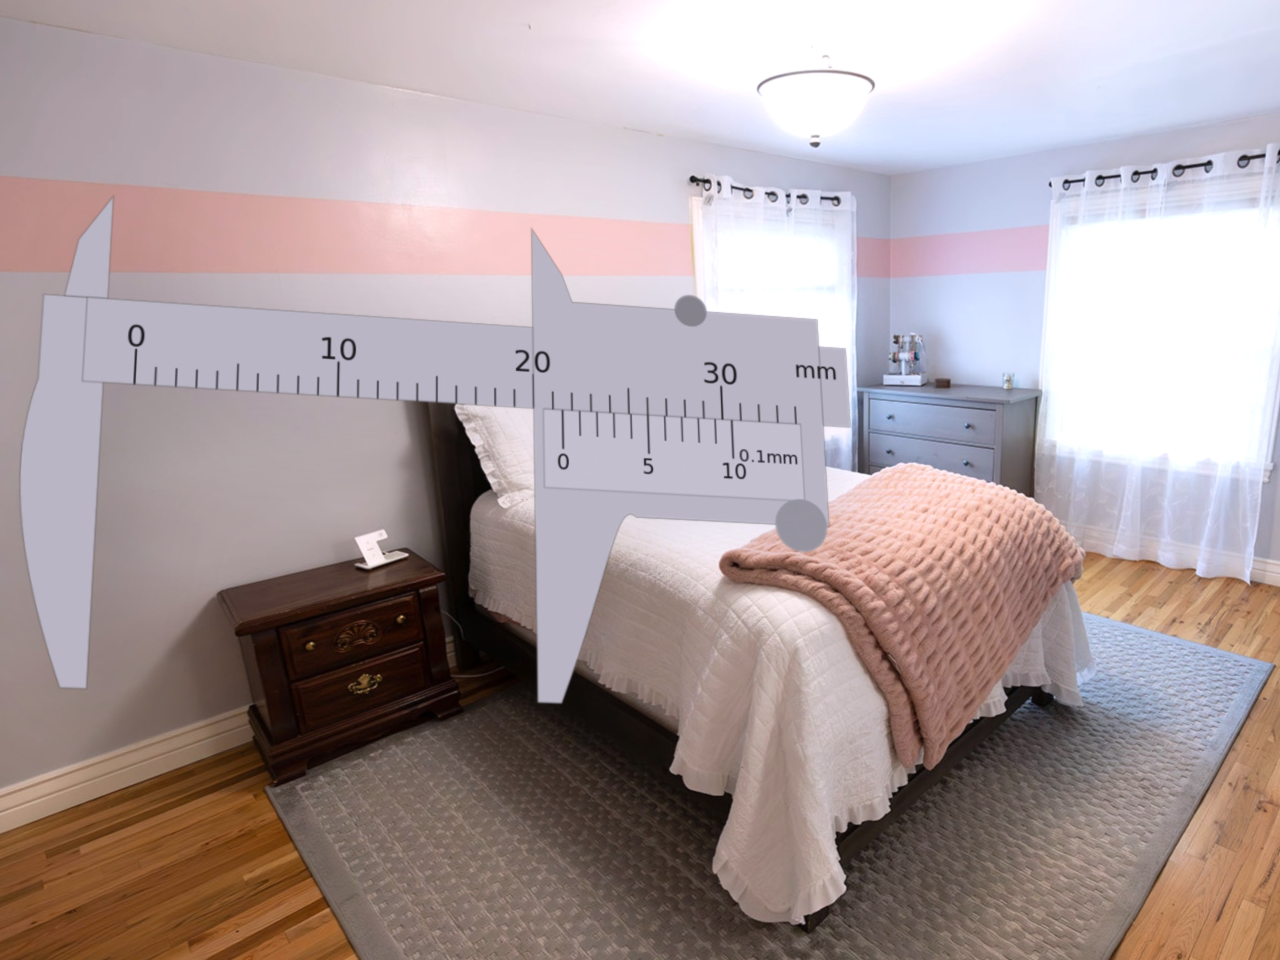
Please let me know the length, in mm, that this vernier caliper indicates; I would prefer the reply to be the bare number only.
21.5
